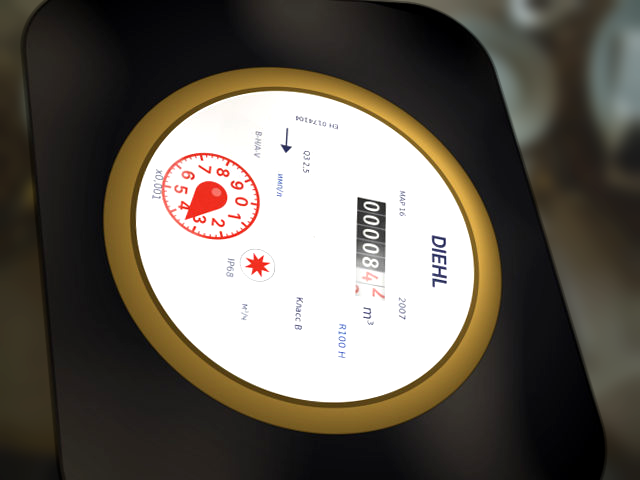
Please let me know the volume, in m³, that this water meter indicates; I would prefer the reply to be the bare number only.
8.423
